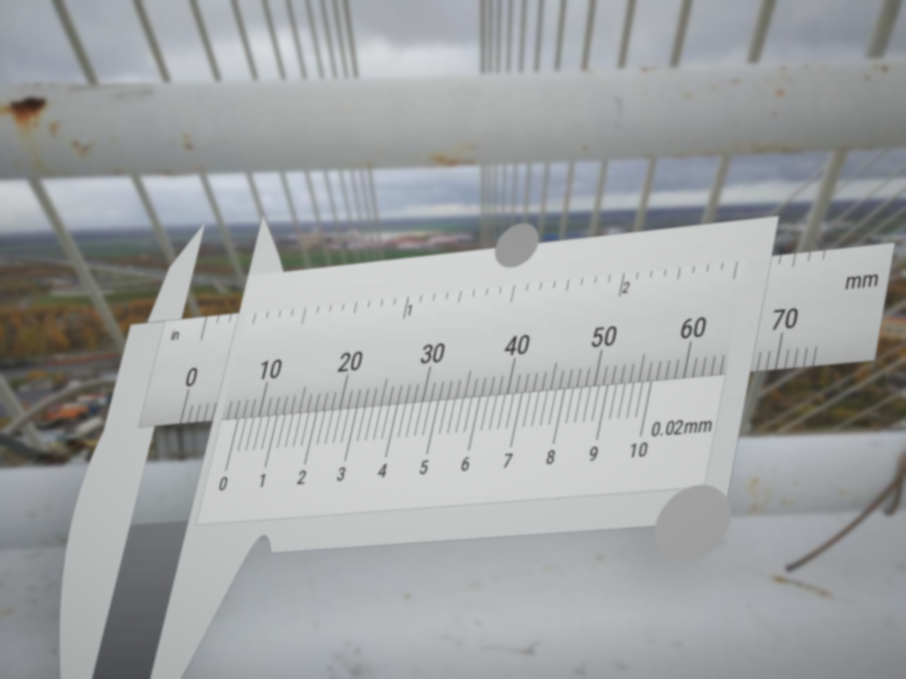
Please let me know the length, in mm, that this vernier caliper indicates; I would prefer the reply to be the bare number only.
7.4
